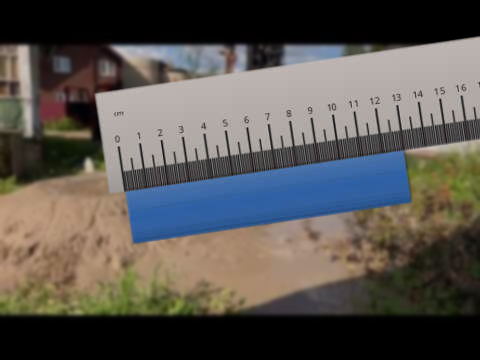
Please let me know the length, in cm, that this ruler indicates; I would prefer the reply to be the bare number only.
13
